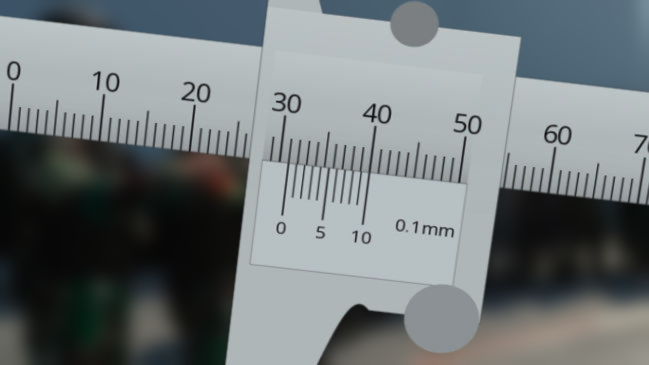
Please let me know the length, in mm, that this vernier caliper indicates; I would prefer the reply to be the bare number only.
31.0
